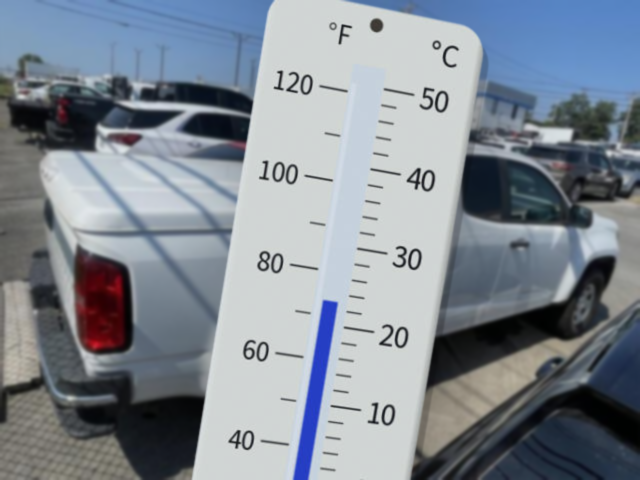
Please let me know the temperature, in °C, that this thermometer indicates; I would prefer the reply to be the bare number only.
23
